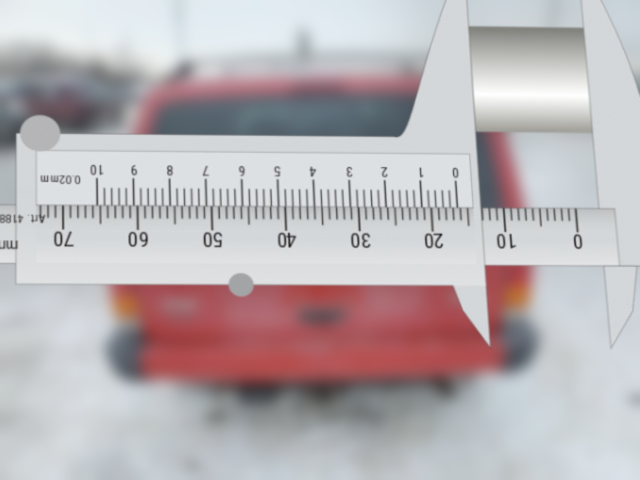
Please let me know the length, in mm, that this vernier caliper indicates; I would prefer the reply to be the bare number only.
16.4
